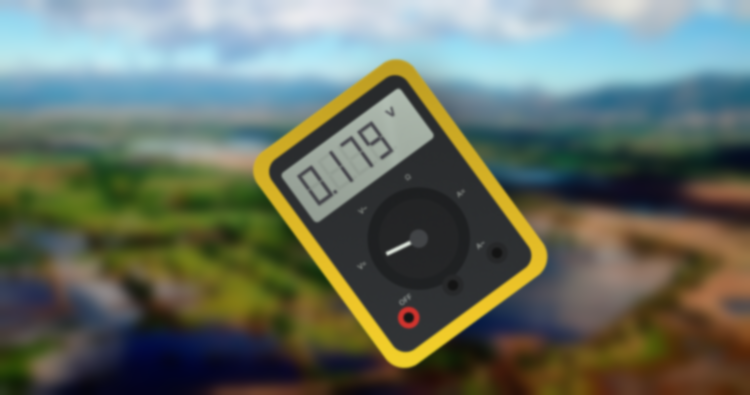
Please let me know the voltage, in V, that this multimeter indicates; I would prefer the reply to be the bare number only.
0.179
